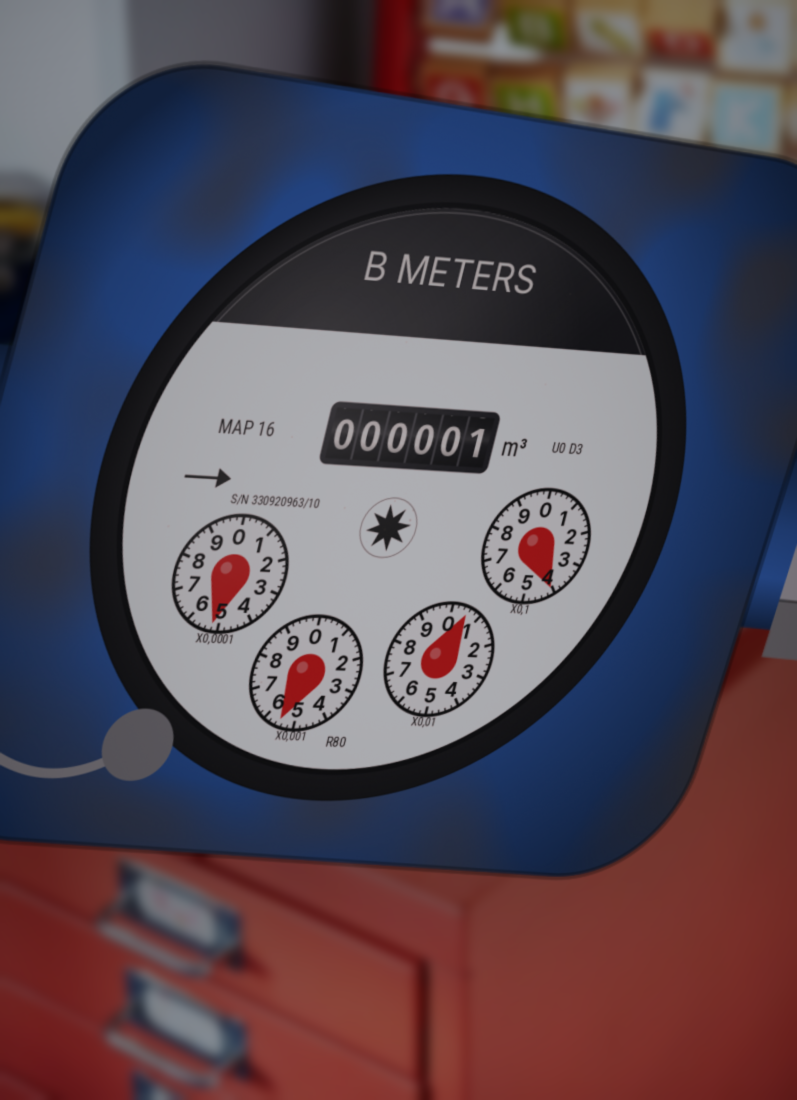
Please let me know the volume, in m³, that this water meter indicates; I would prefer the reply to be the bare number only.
1.4055
